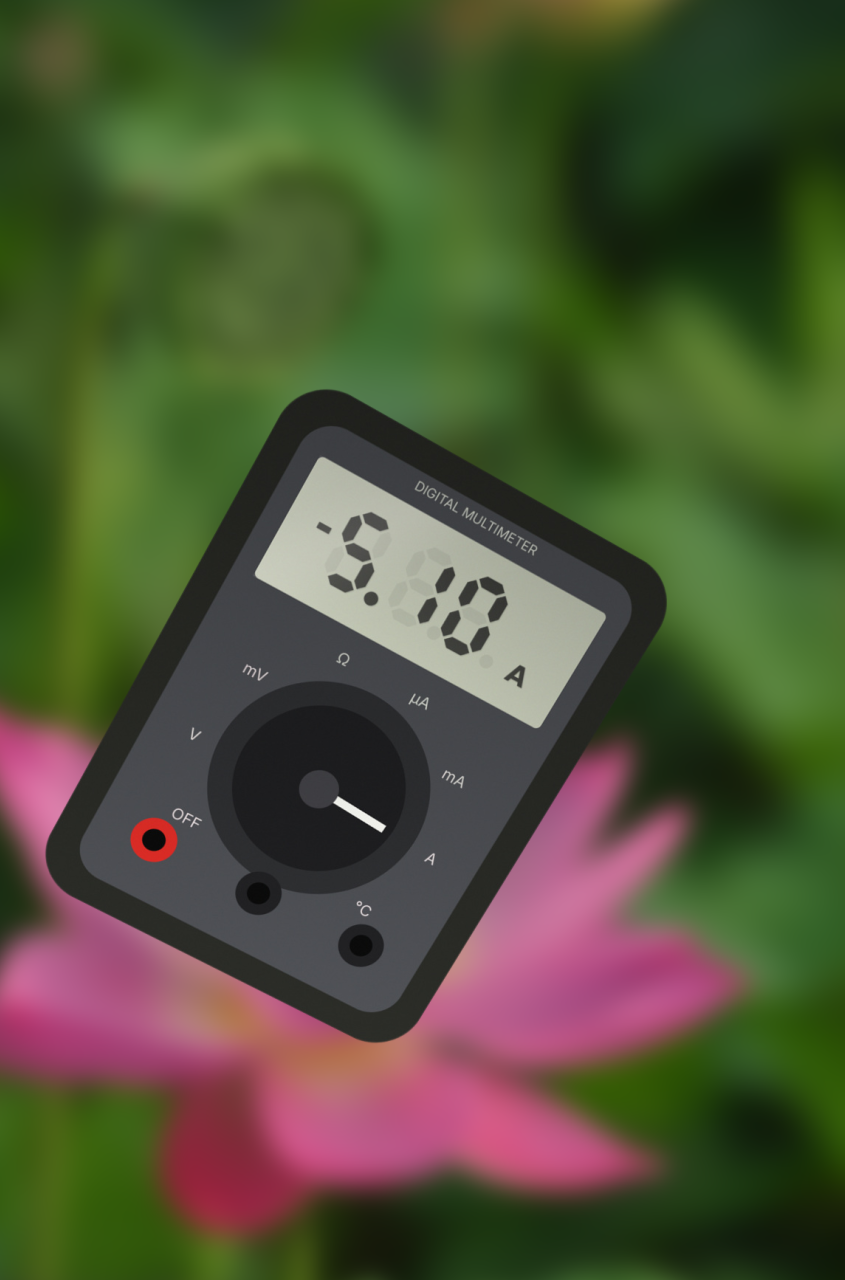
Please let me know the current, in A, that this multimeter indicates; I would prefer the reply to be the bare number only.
-5.10
